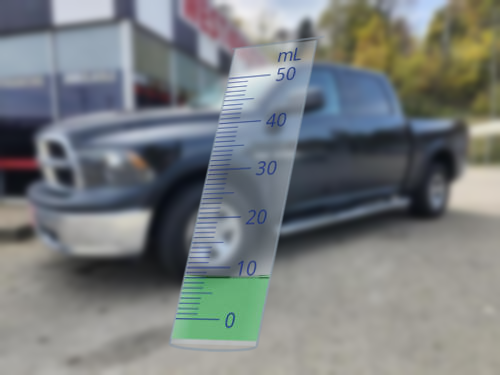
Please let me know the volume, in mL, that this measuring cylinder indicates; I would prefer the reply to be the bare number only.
8
